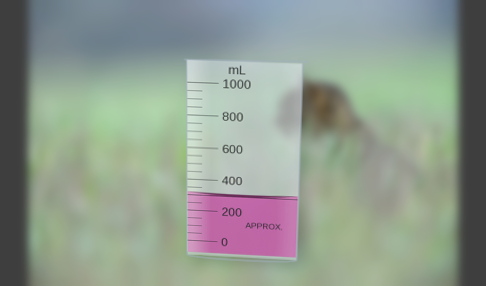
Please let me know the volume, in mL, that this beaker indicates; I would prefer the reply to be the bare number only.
300
